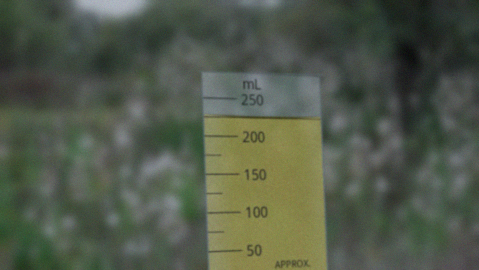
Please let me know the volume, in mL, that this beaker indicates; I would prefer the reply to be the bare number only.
225
